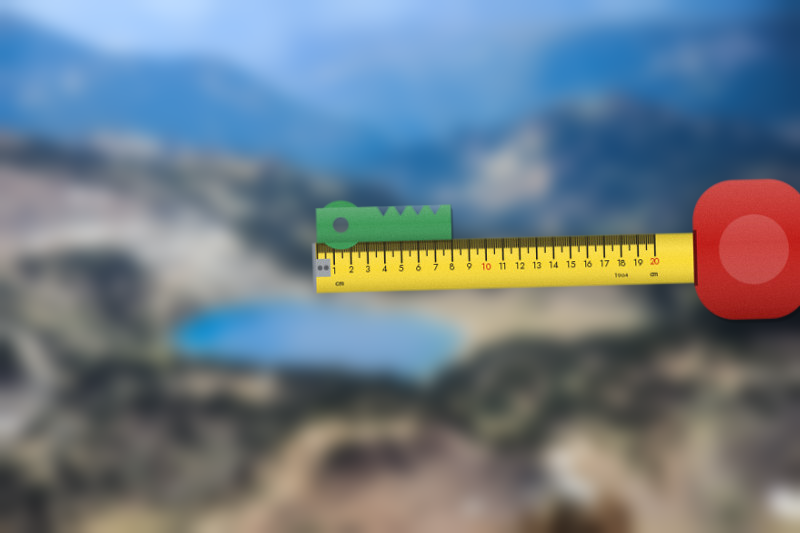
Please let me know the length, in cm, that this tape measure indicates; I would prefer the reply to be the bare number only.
8
